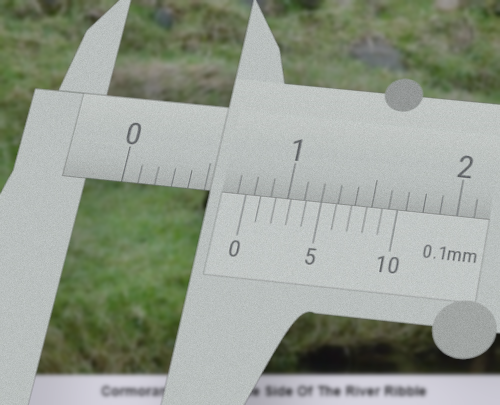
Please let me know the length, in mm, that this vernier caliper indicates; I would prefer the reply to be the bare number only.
7.5
